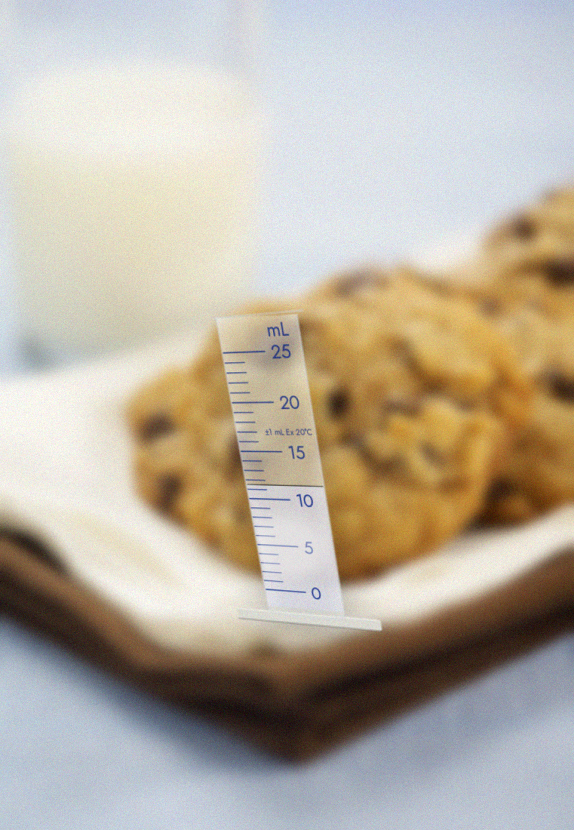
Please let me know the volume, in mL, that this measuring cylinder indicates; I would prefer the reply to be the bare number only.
11.5
